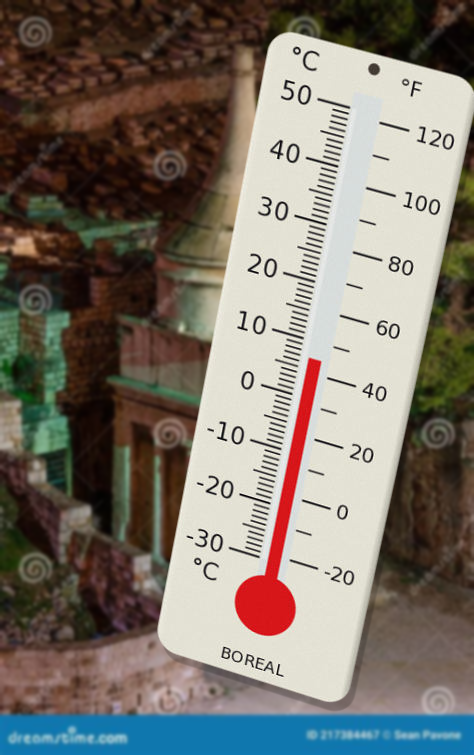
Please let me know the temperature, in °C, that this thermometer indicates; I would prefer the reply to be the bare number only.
7
